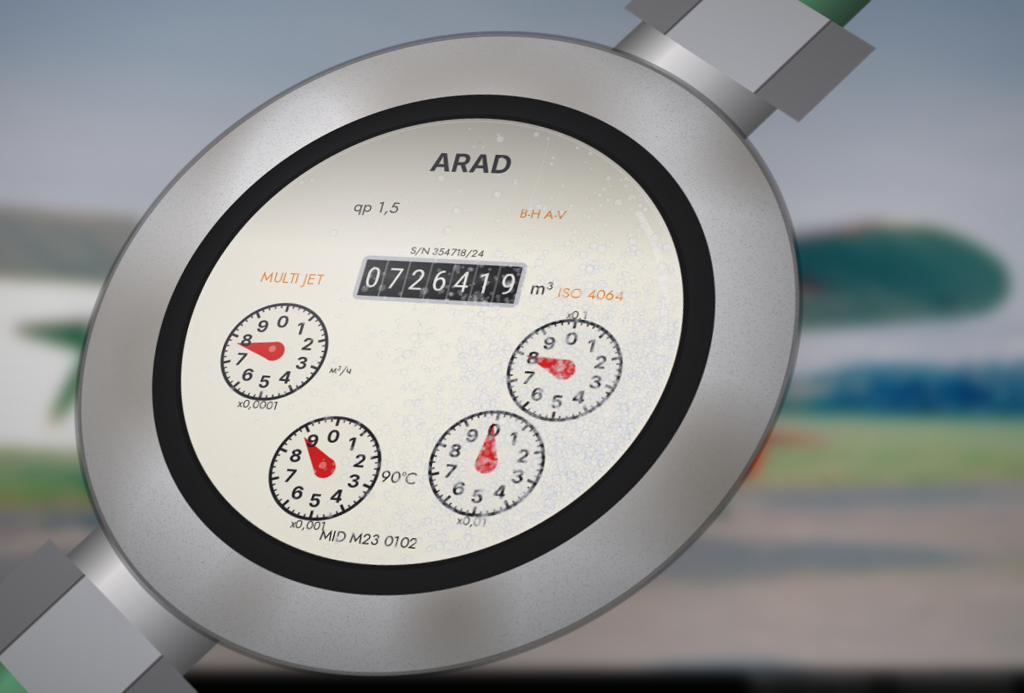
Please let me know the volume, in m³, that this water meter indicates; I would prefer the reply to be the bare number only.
726419.7987
